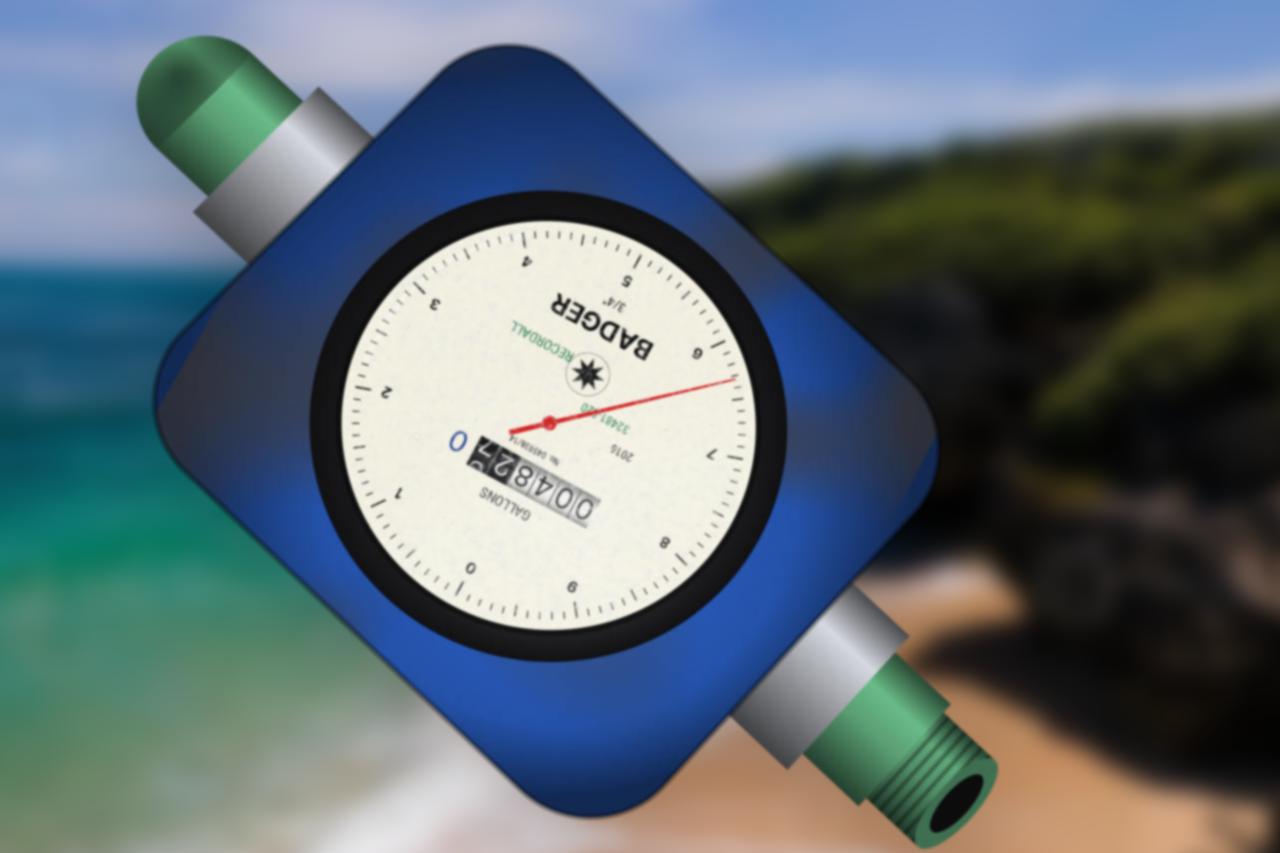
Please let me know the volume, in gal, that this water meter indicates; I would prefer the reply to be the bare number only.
48266.3
